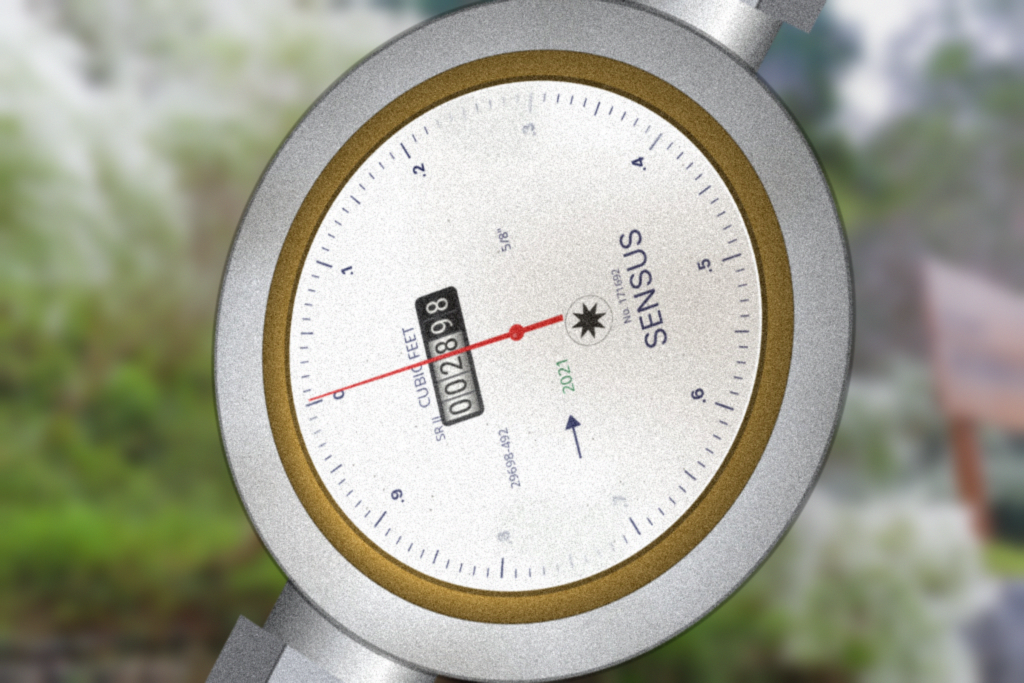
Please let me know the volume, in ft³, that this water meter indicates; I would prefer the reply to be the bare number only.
2898.00
